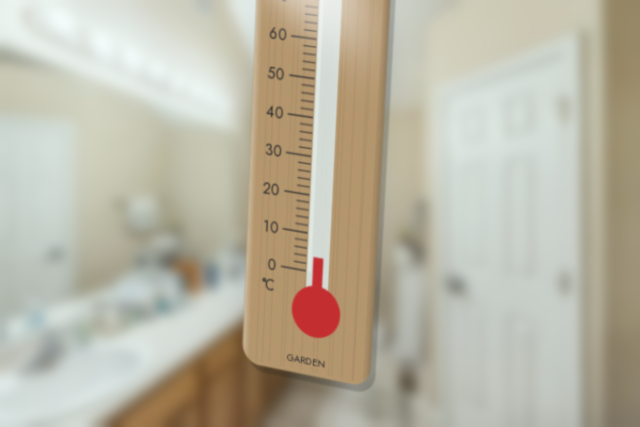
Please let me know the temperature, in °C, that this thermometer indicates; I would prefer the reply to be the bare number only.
4
